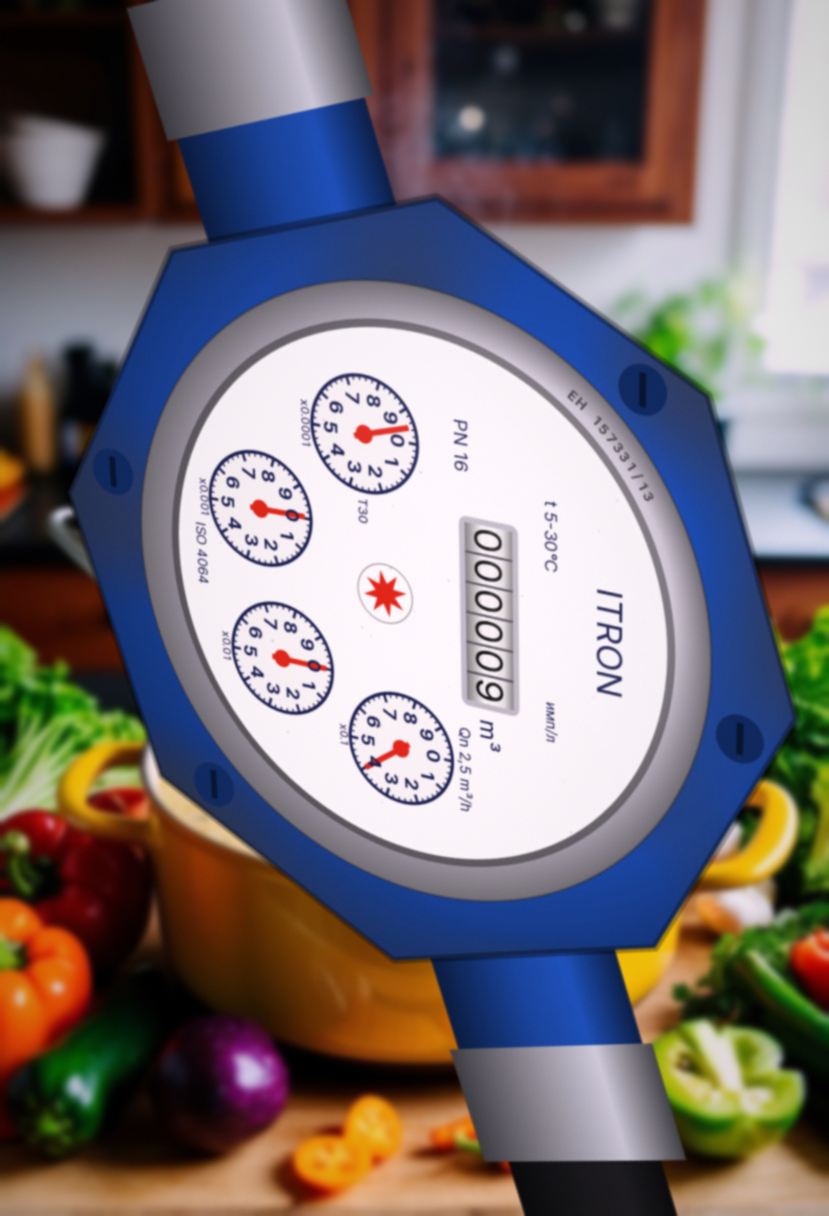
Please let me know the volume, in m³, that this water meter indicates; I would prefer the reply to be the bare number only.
9.3999
